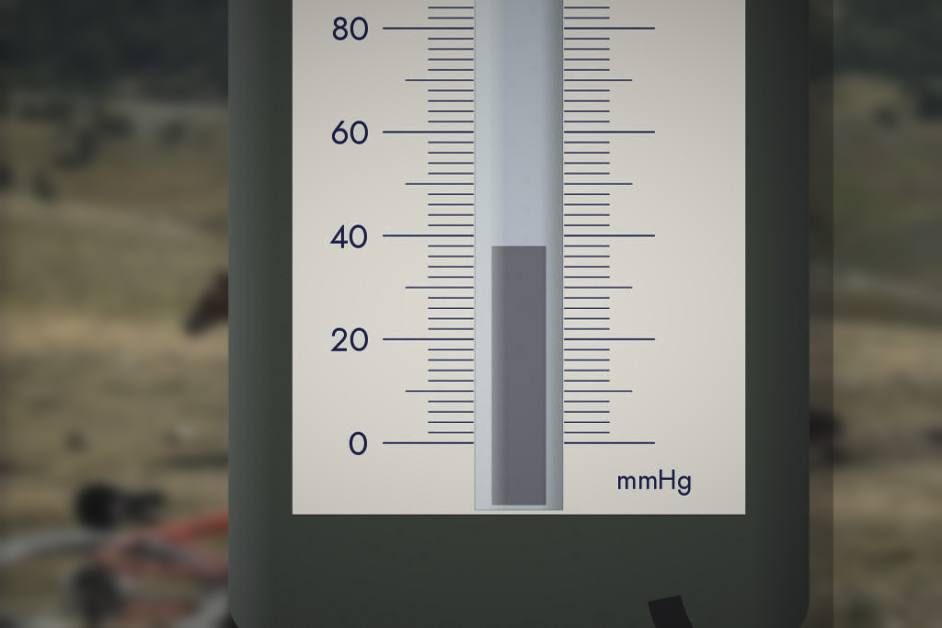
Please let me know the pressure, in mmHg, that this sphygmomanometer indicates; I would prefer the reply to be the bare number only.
38
